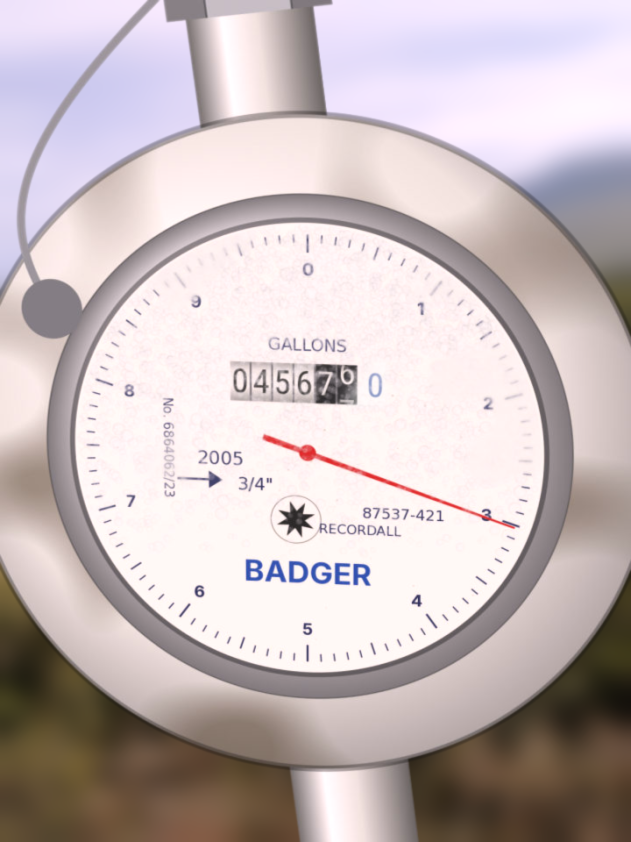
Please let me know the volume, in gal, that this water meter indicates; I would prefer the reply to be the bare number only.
456763.0
